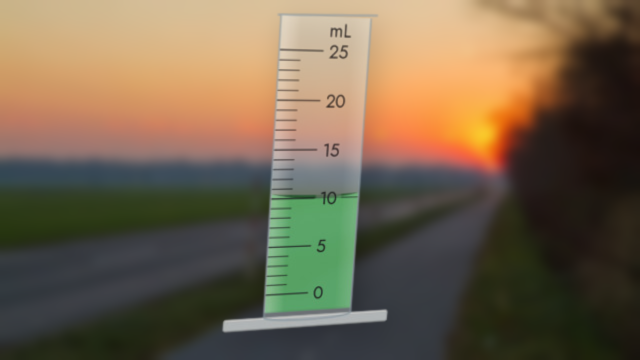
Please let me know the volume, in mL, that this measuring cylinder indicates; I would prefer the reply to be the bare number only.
10
